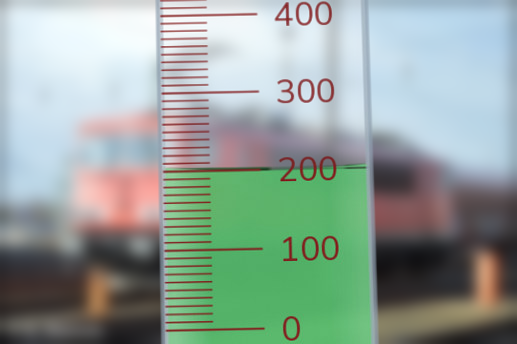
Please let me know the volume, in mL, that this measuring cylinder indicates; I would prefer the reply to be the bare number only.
200
